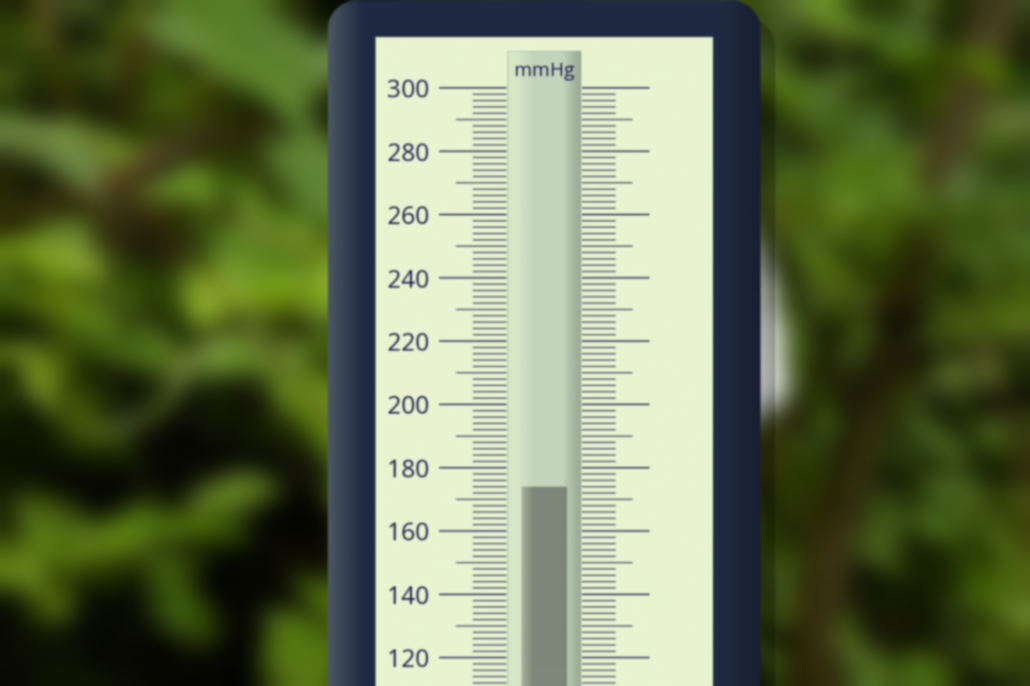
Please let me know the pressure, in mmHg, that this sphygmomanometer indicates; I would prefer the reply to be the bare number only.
174
